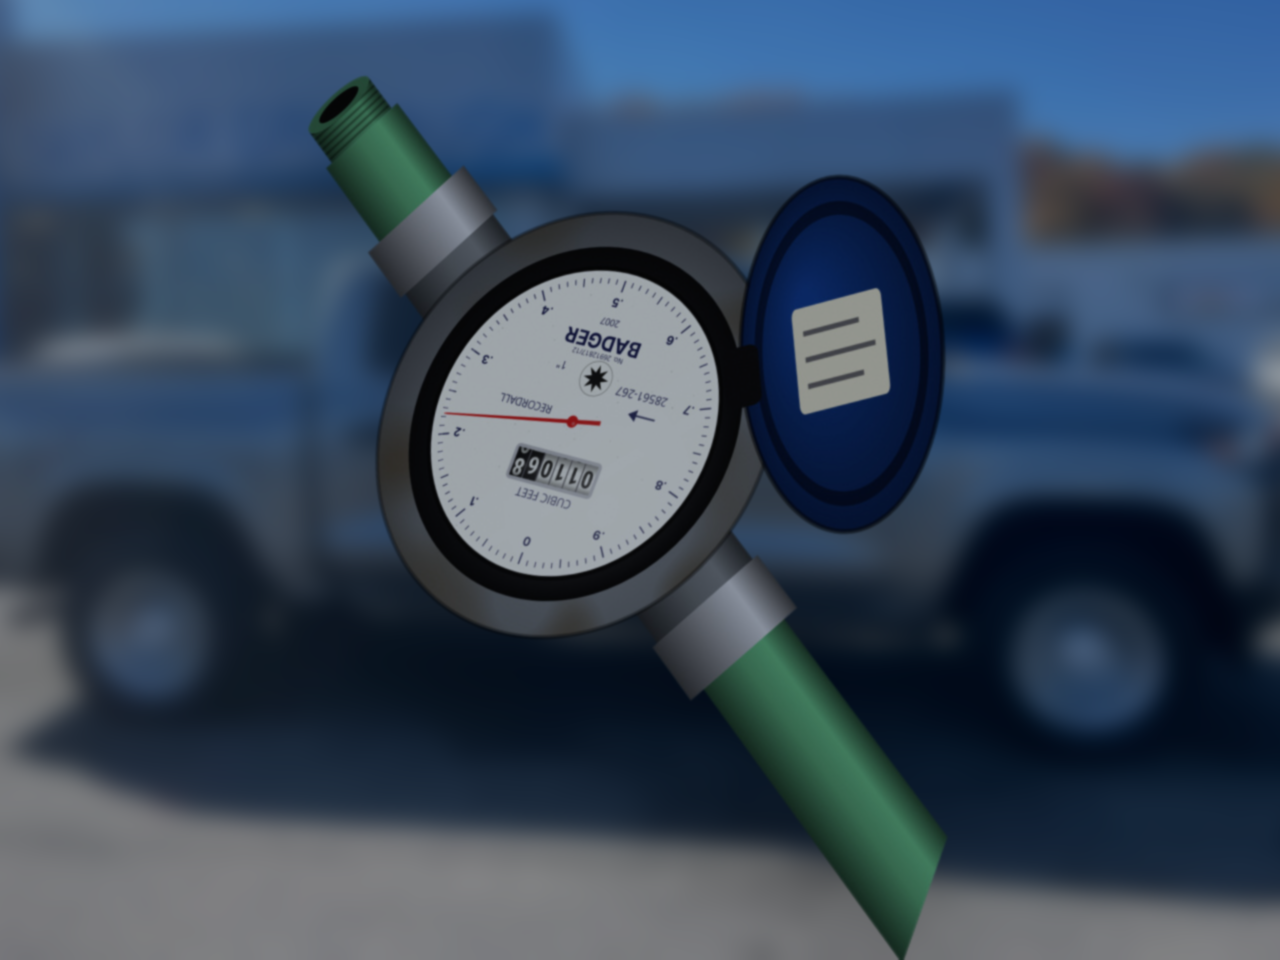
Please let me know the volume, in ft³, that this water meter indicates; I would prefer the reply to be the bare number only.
11068.22
